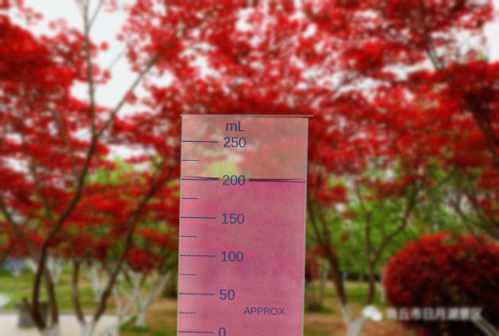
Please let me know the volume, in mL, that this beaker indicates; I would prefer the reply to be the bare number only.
200
